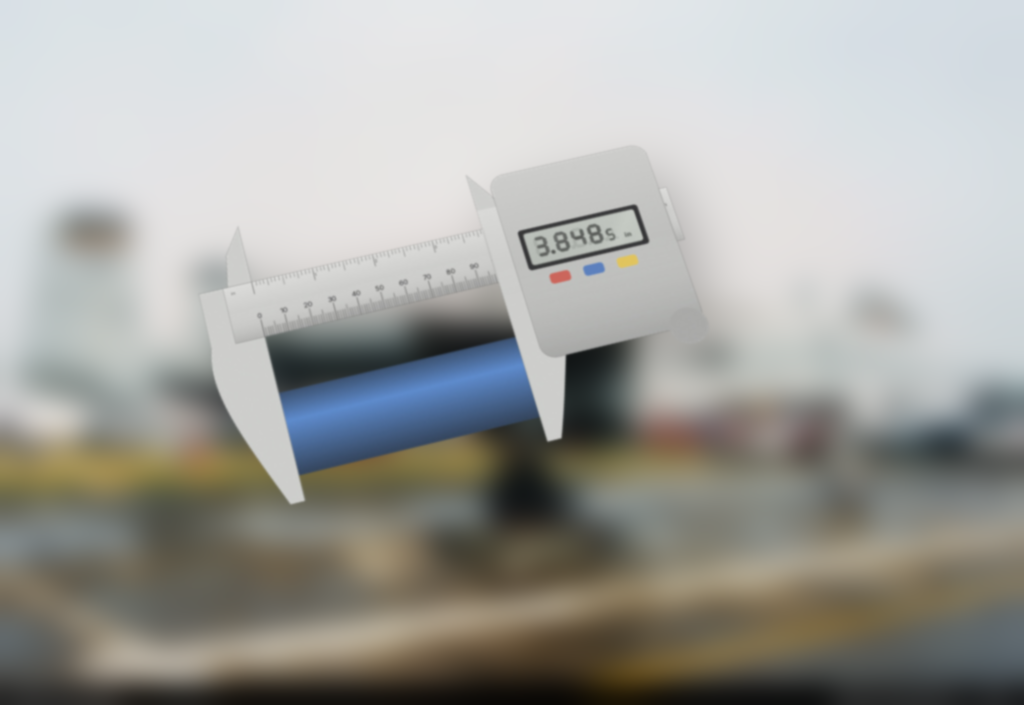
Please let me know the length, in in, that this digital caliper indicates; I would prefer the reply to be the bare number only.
3.8485
